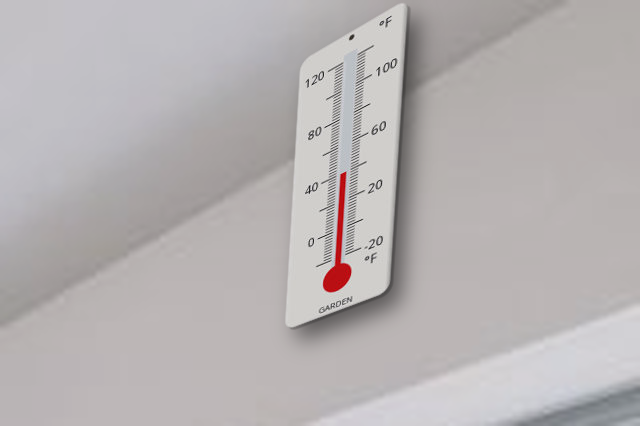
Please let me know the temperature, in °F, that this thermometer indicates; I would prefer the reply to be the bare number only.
40
